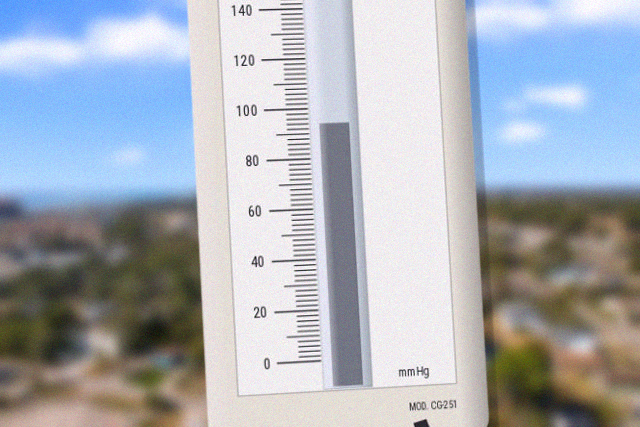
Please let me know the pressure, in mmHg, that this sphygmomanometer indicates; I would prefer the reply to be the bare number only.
94
